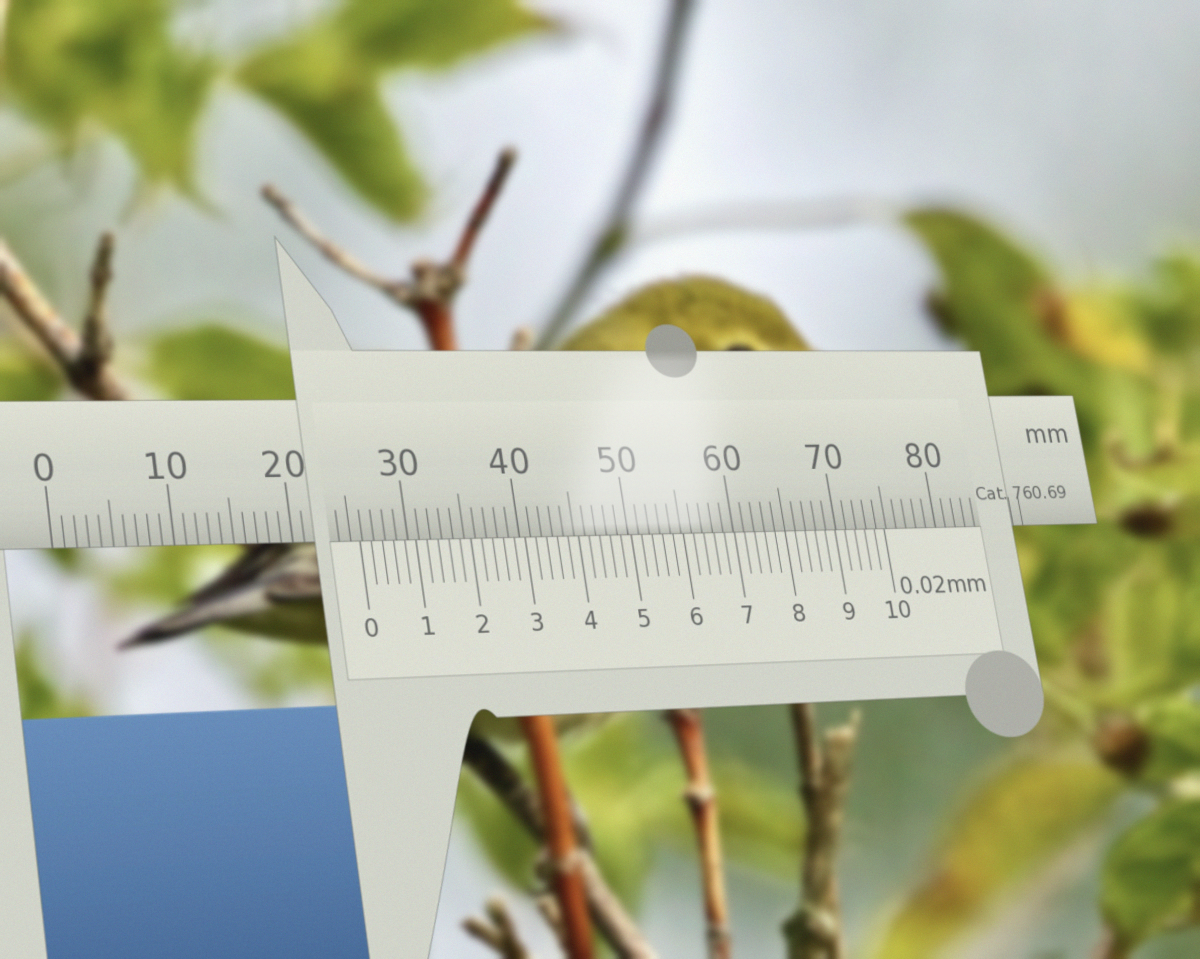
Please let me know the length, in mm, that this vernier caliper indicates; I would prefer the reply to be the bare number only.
25.8
